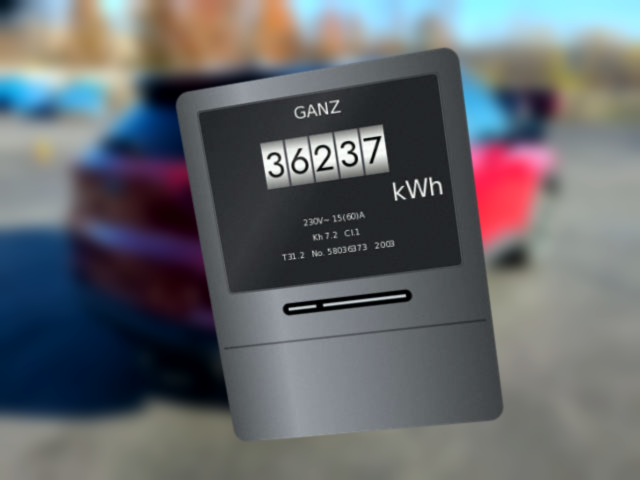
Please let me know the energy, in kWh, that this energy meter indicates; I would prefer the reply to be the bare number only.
36237
